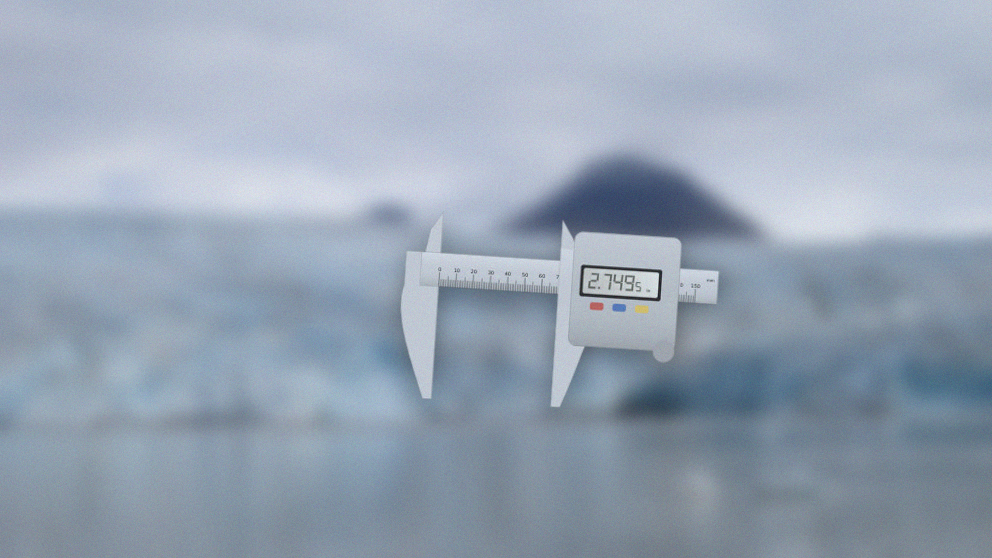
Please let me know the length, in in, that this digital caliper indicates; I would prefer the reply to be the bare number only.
2.7495
